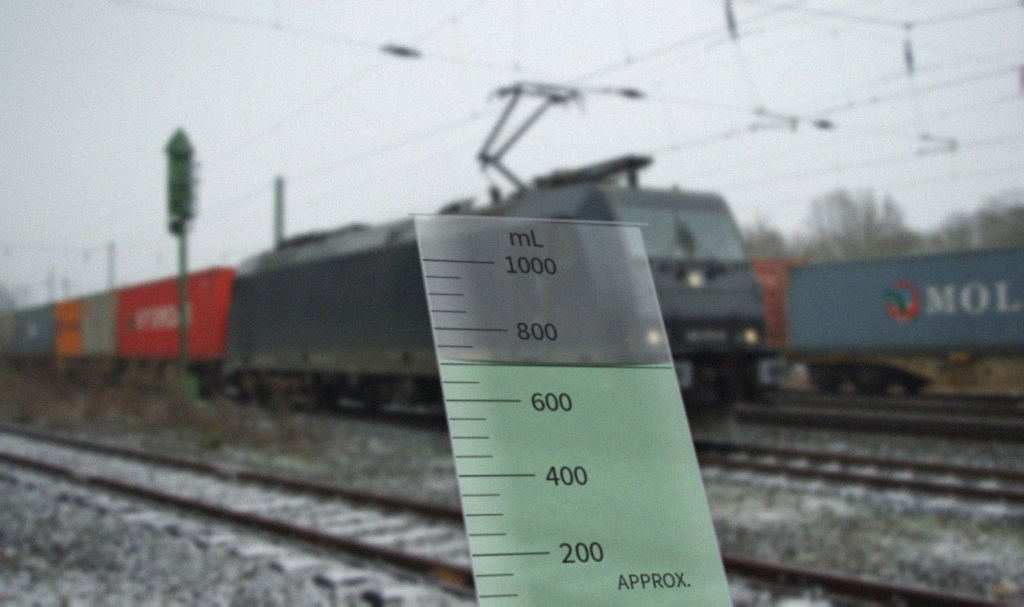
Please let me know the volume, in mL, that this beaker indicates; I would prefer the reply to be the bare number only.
700
